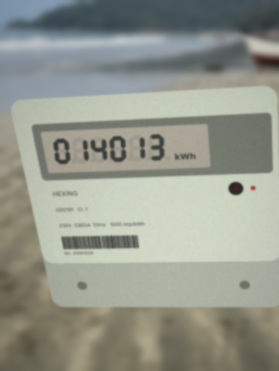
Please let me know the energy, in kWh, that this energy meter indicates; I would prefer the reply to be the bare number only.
14013
